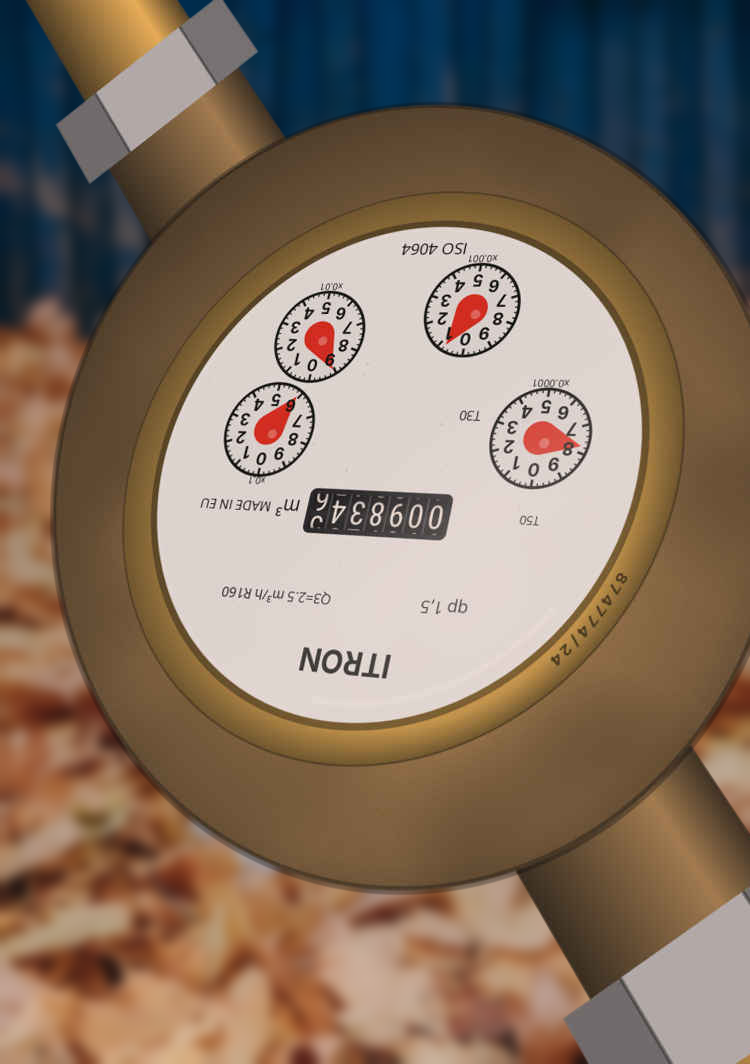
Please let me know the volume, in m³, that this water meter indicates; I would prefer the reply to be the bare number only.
98345.5907
